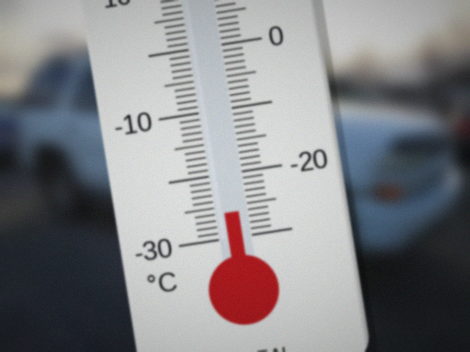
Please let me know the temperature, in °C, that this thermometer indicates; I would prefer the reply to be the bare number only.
-26
